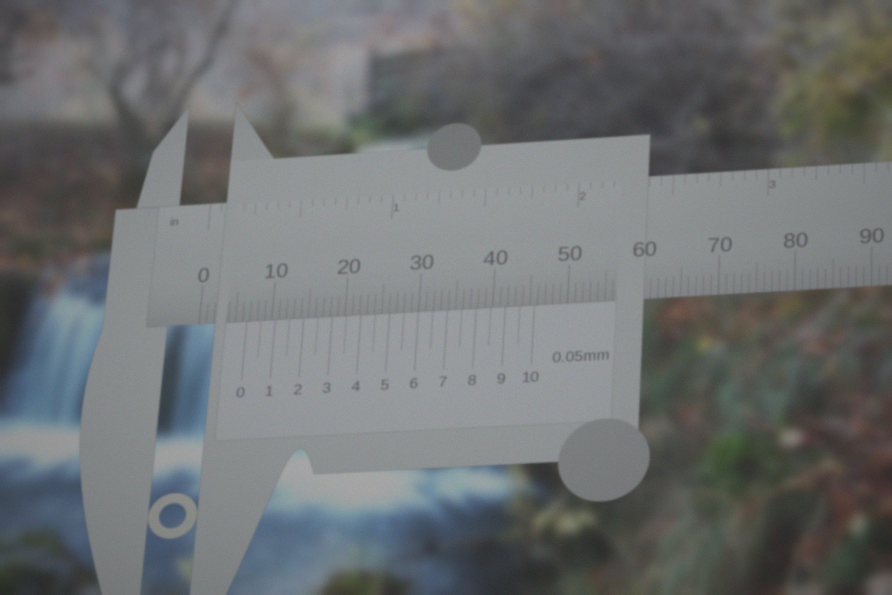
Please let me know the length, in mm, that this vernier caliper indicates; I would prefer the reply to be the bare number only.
6.6
